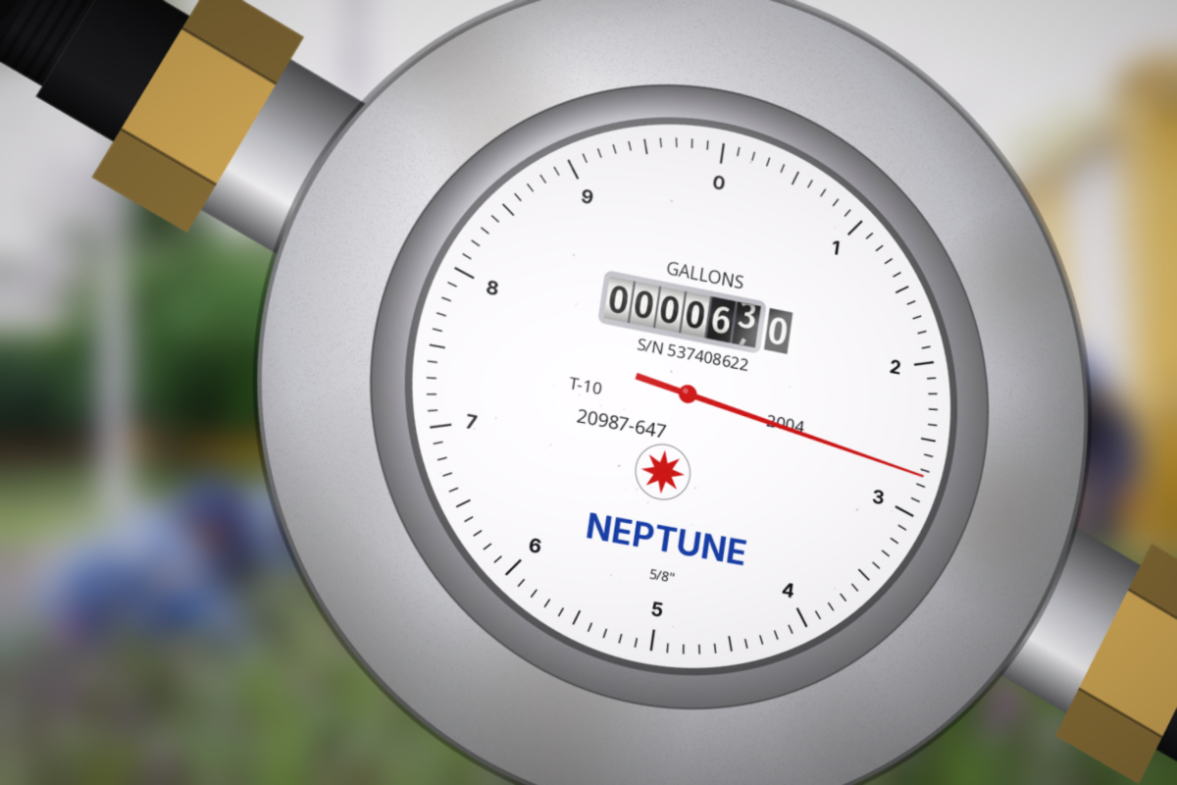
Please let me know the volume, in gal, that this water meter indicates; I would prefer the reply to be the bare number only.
632.7
